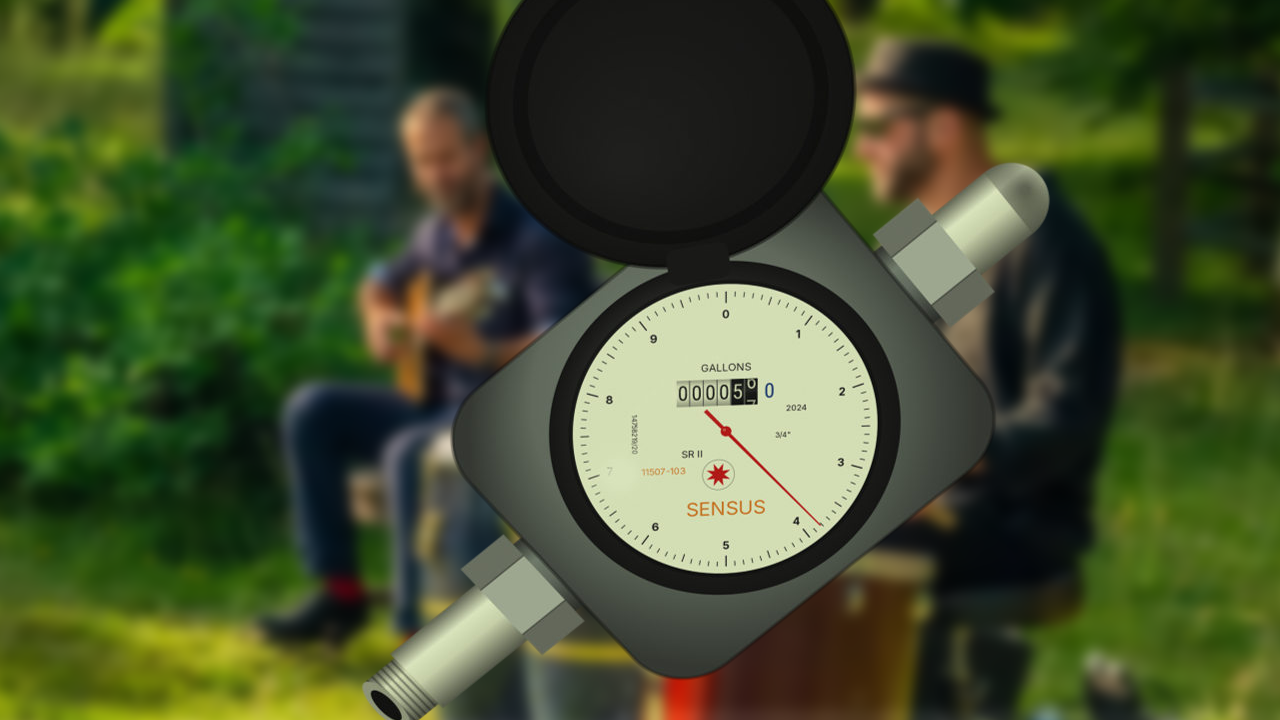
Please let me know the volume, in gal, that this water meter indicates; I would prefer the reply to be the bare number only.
563.8
